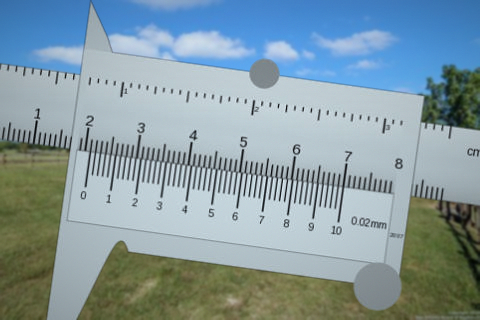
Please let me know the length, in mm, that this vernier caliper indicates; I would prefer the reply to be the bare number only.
21.0
